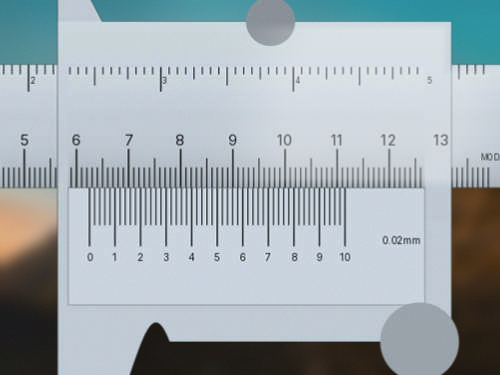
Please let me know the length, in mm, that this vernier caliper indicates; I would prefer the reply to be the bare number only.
62.5
